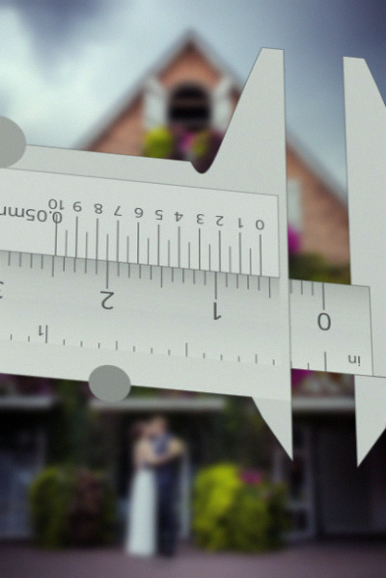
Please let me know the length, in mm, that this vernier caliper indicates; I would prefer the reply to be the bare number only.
5.8
